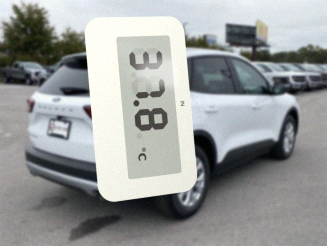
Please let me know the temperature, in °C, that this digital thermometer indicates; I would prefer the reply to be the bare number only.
37.8
